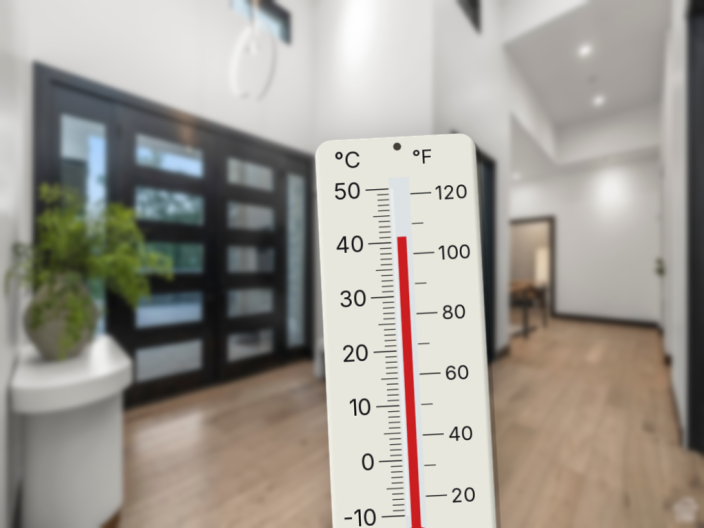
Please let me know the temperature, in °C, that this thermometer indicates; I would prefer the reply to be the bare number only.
41
